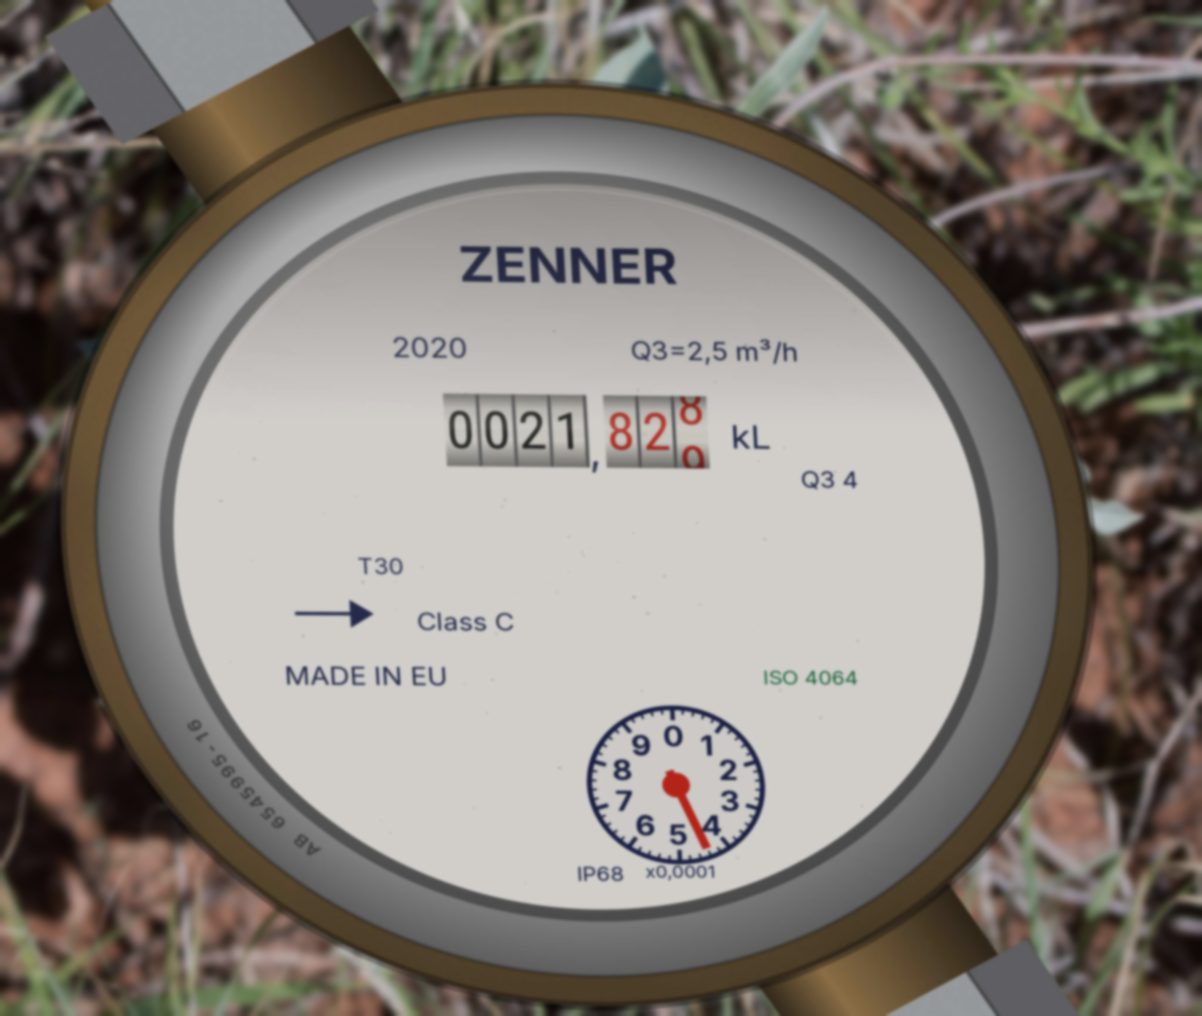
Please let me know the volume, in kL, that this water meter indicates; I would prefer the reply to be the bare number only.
21.8284
